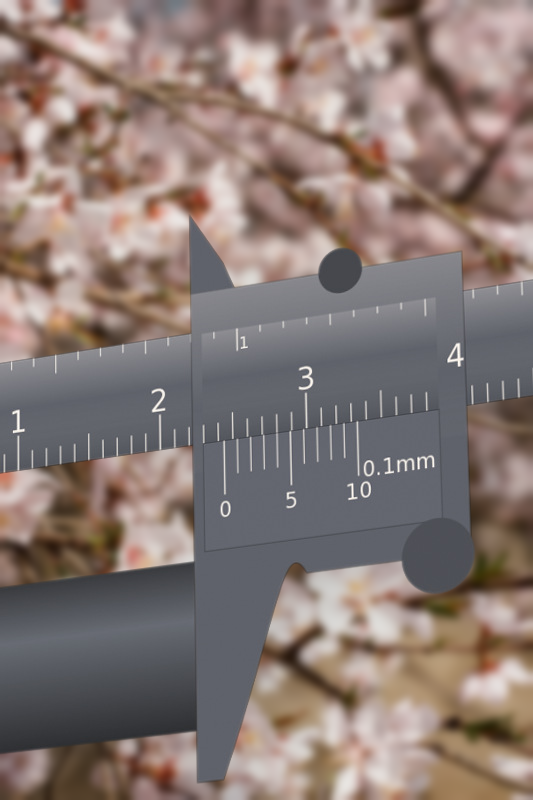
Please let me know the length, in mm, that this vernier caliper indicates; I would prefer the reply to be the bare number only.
24.4
